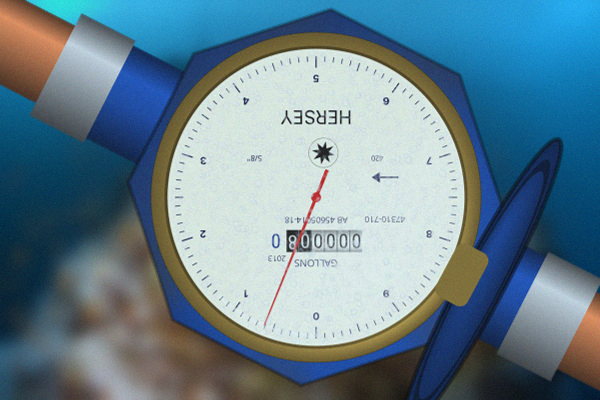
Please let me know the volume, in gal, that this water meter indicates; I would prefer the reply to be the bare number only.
80.6
